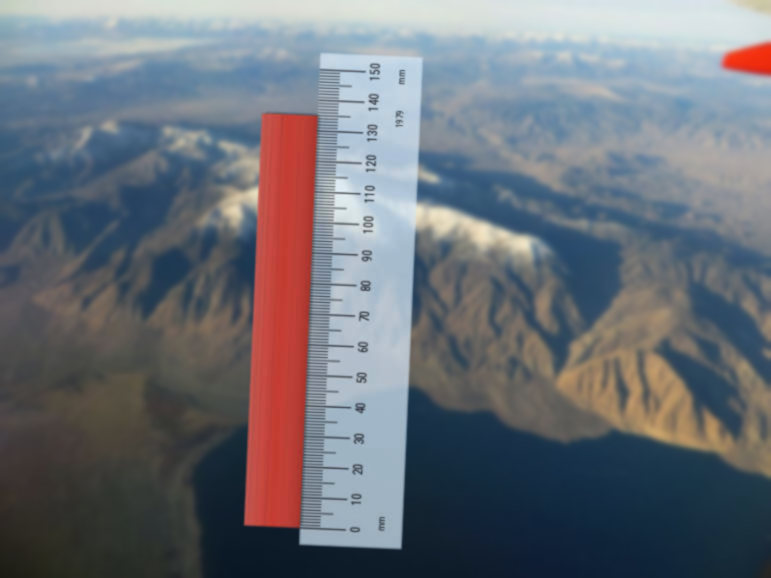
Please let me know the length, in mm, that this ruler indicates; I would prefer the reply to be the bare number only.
135
